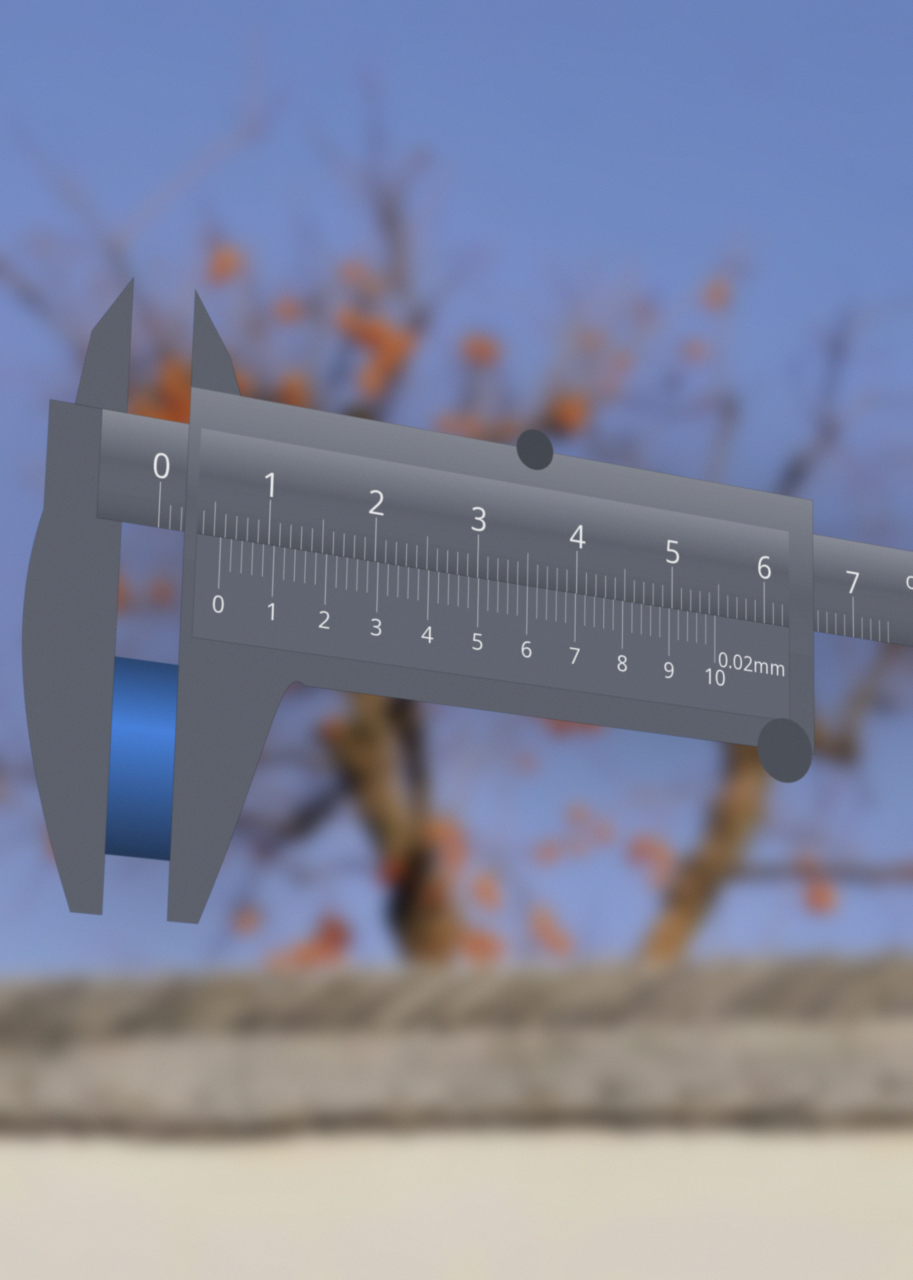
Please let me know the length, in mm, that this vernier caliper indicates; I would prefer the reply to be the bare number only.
5.6
